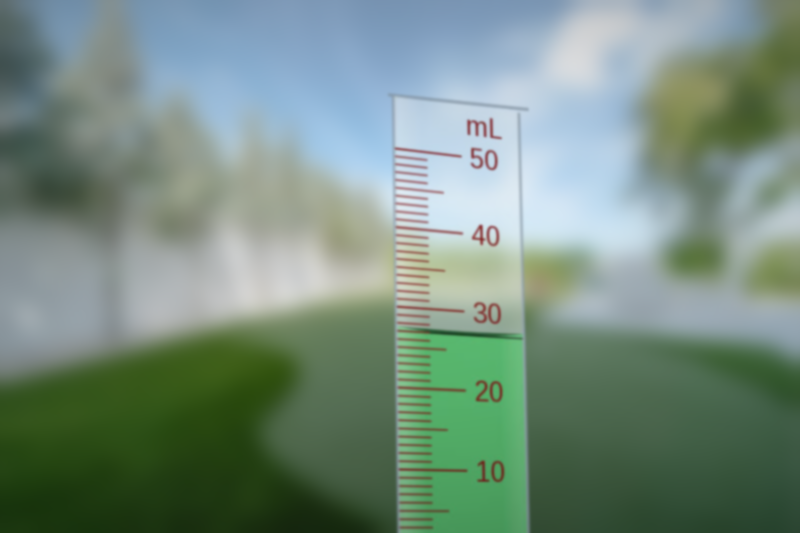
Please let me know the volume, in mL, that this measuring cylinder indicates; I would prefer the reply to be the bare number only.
27
